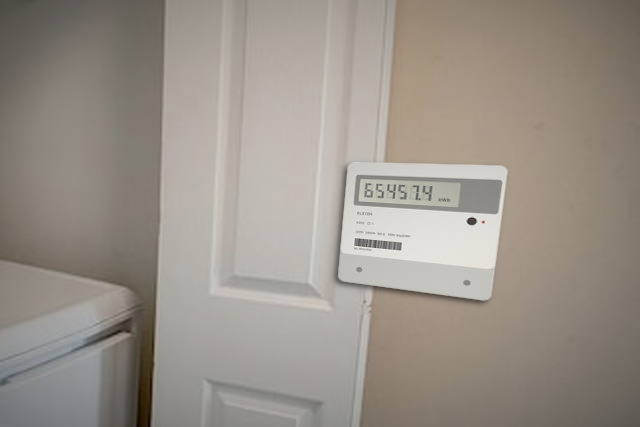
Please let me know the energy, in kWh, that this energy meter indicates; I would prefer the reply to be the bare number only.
65457.4
